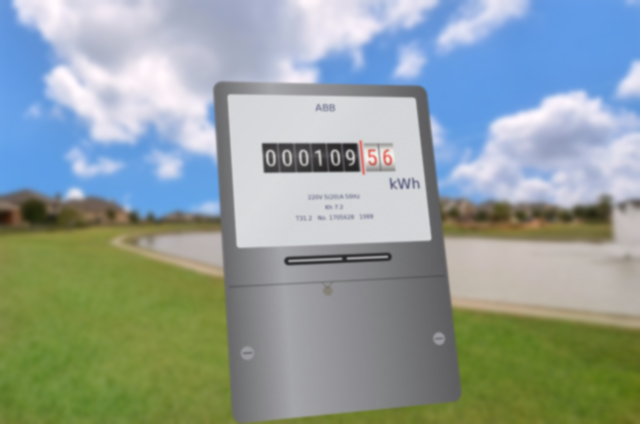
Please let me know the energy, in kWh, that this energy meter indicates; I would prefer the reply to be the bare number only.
109.56
